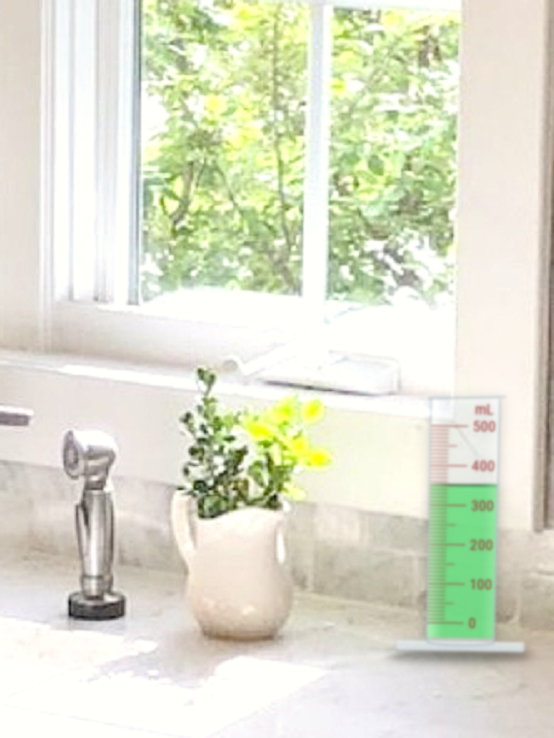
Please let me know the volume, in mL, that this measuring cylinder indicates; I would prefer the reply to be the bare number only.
350
